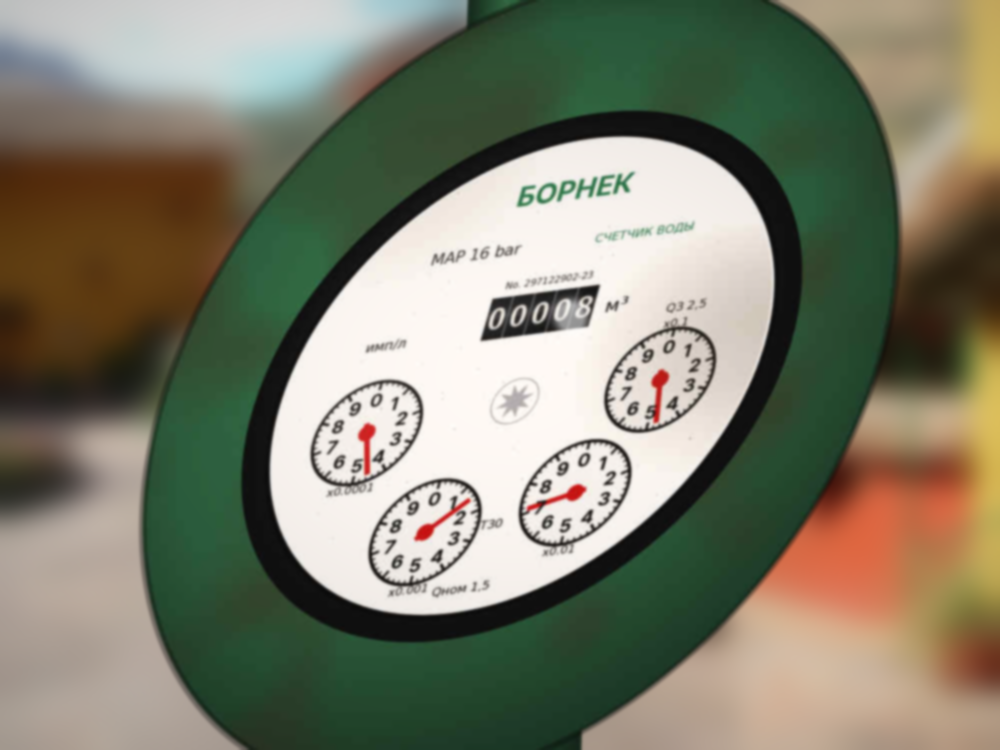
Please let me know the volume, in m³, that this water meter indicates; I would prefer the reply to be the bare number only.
8.4714
